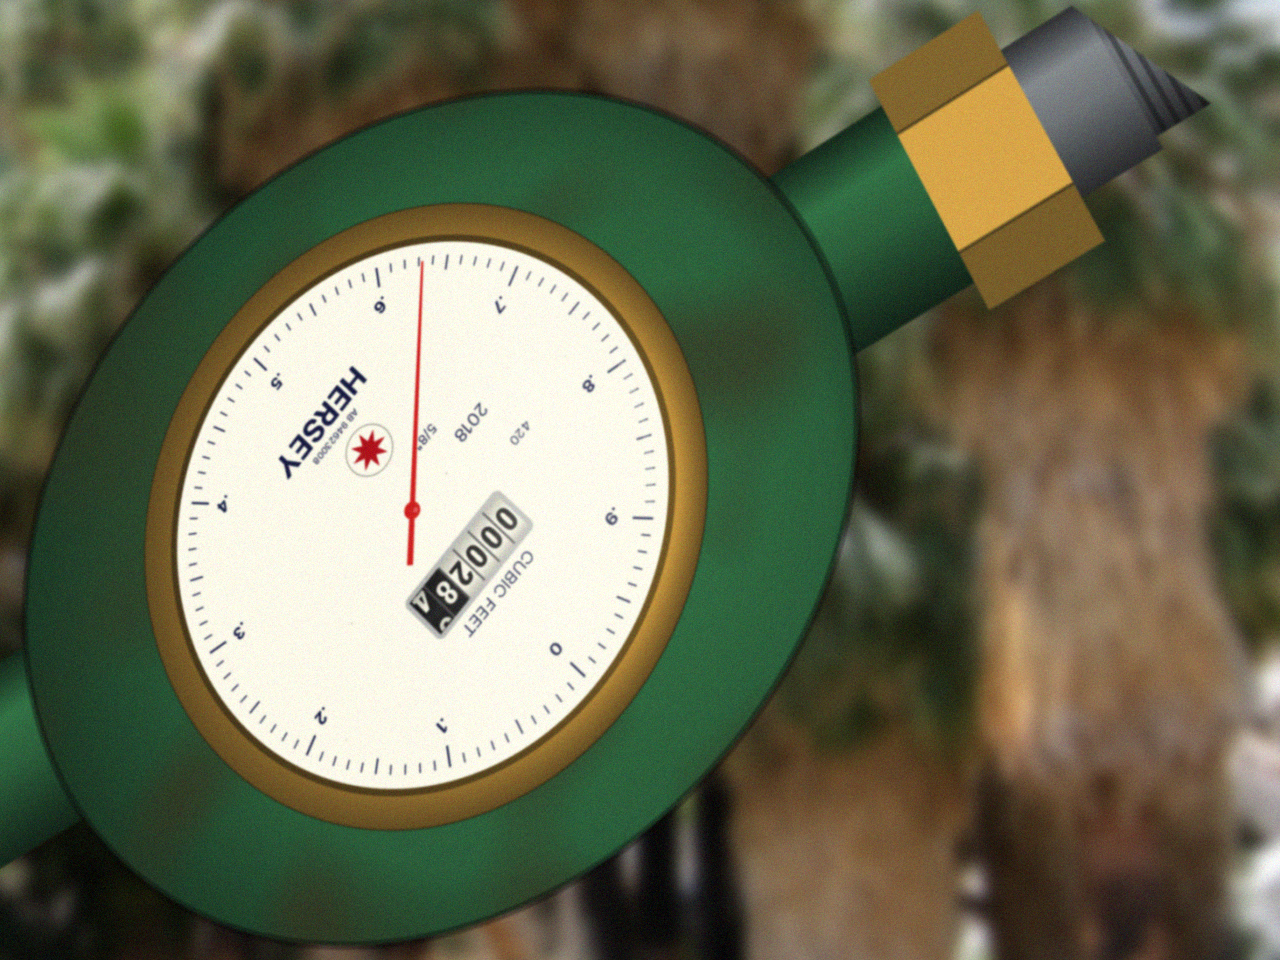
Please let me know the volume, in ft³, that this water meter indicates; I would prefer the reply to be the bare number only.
283.63
